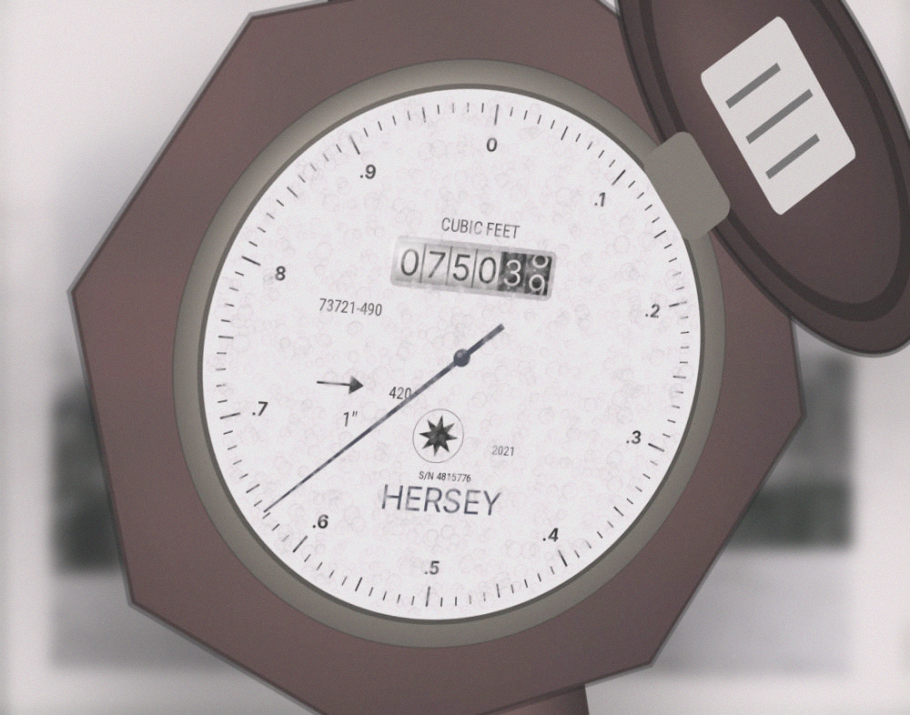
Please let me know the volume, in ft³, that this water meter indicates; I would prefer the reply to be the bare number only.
75038.63
